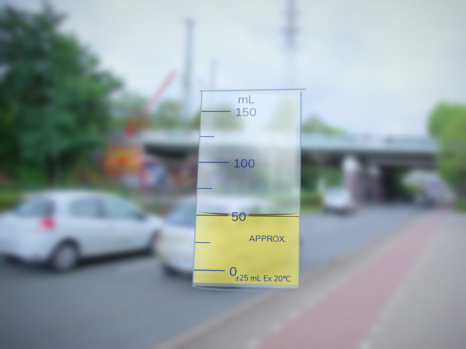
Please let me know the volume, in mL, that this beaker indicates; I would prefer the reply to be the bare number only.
50
